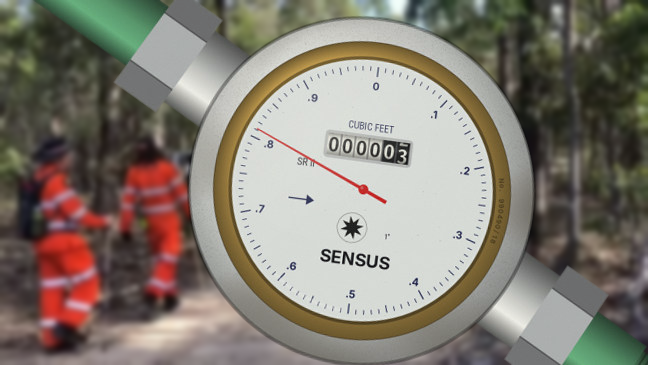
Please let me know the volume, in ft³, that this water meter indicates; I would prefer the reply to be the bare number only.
2.81
